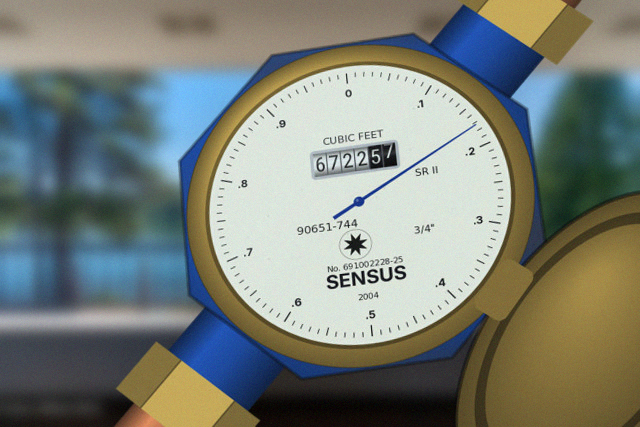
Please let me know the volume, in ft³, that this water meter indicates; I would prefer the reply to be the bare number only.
672257.17
